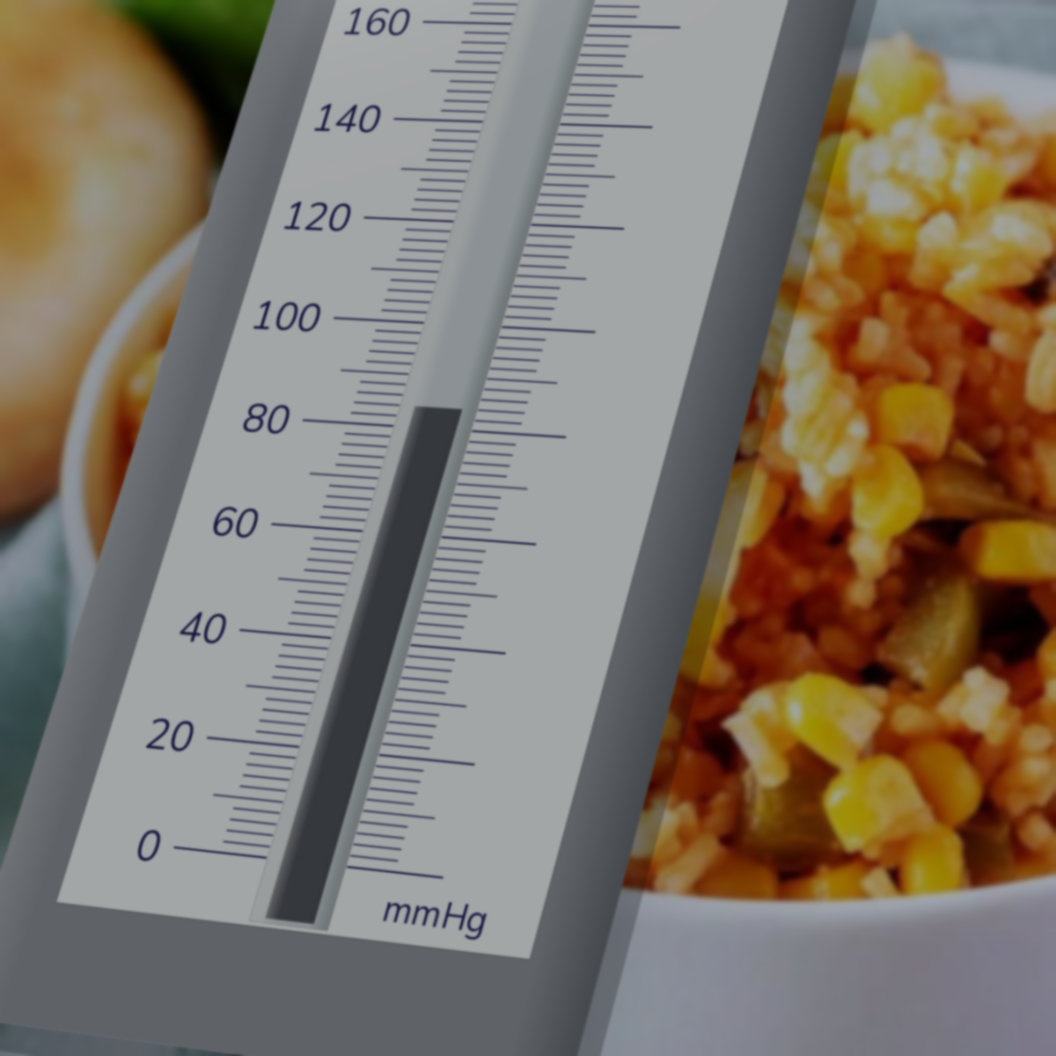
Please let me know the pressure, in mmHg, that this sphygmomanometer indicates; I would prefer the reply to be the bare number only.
84
